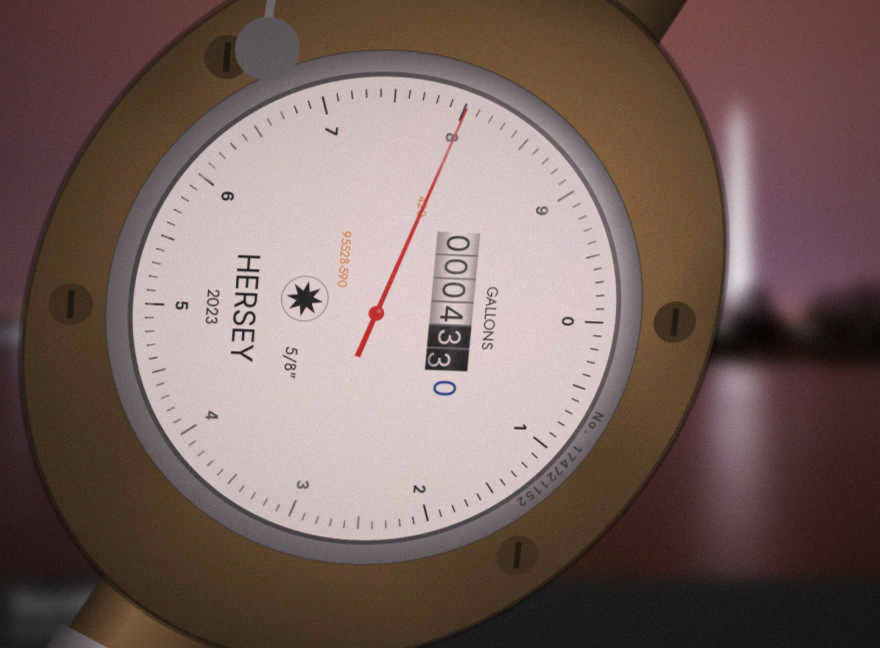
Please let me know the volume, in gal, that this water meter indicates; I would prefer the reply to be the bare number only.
4328.0
